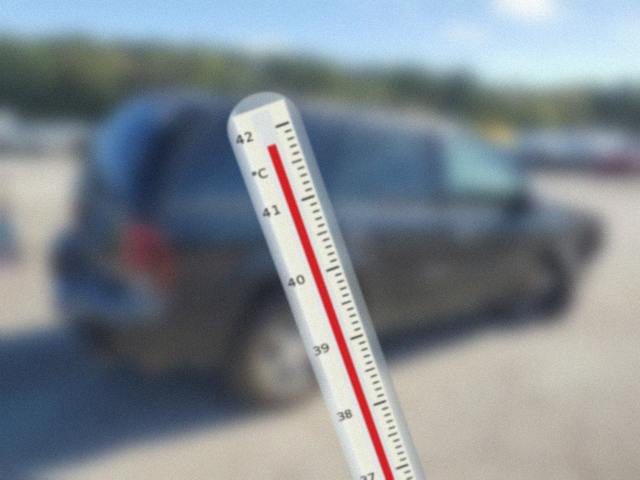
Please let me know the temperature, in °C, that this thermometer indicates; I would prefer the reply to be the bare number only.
41.8
